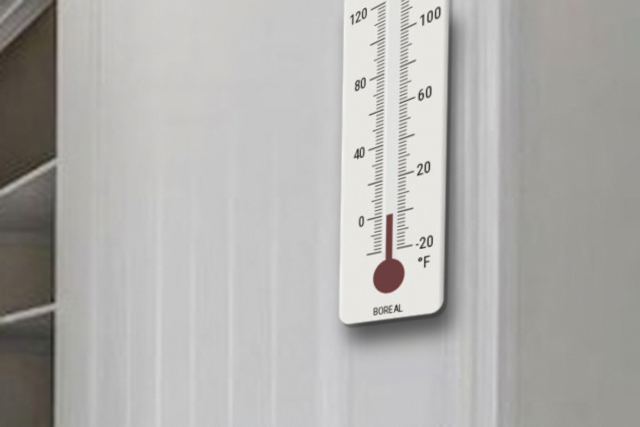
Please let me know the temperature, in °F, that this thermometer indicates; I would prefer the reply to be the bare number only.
0
